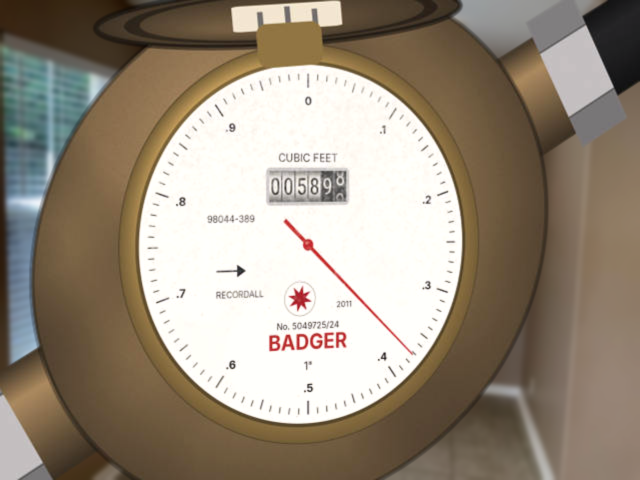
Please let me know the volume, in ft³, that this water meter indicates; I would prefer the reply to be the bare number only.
5898.37
